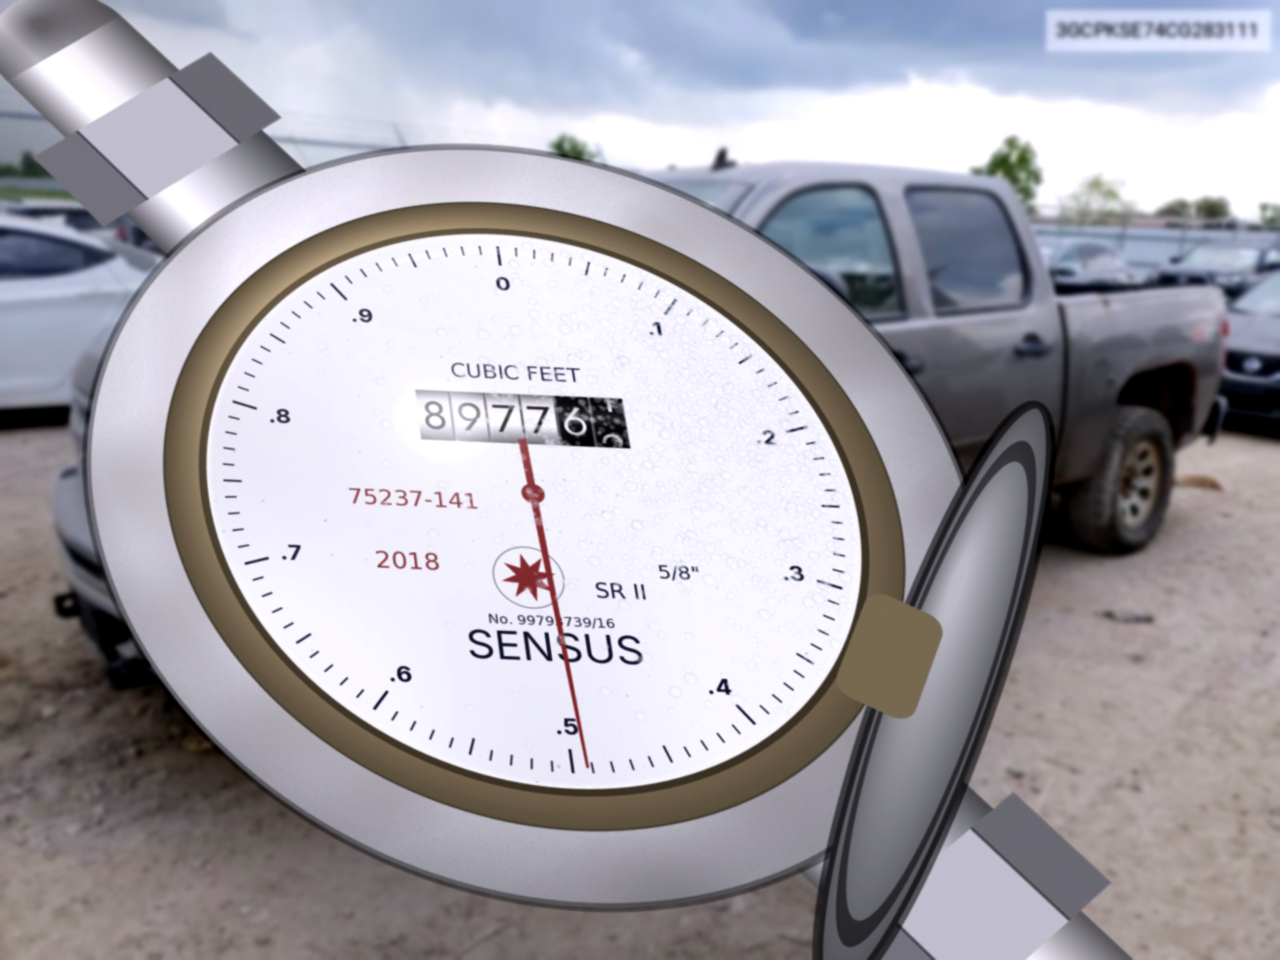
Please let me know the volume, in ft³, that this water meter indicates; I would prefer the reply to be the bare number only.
897761.49
